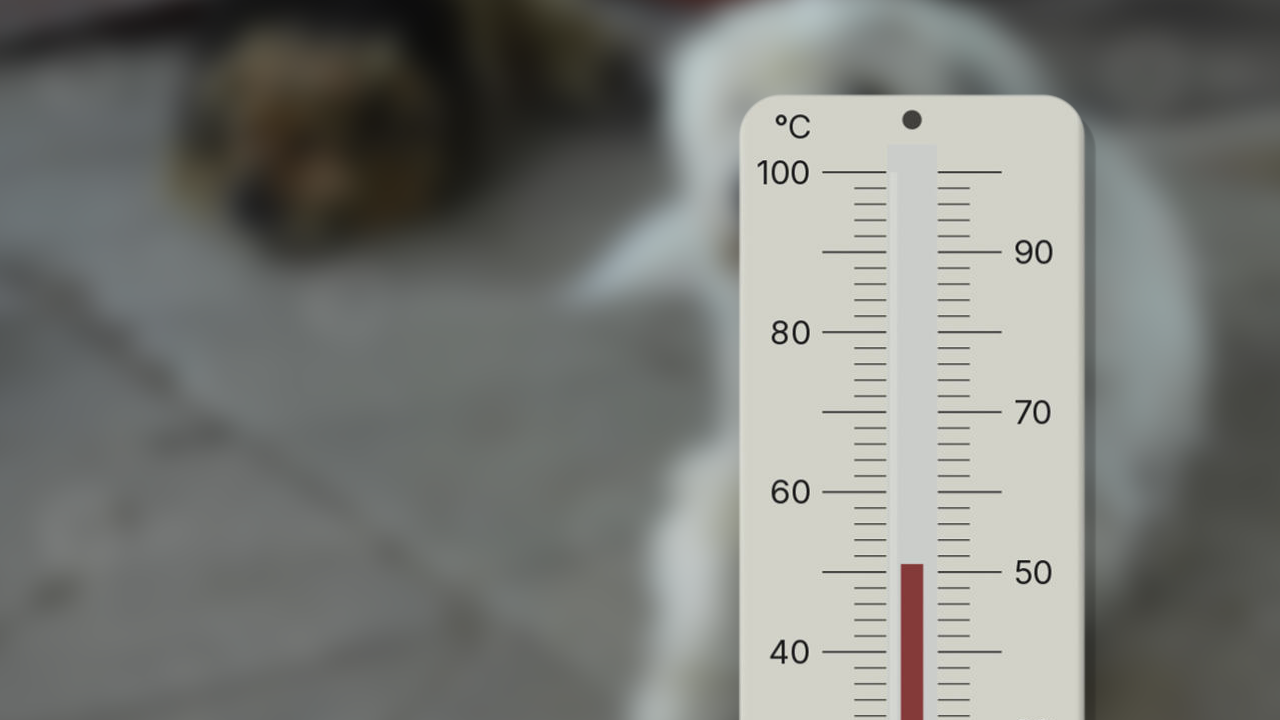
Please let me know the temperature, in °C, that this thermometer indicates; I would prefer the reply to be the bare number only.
51
